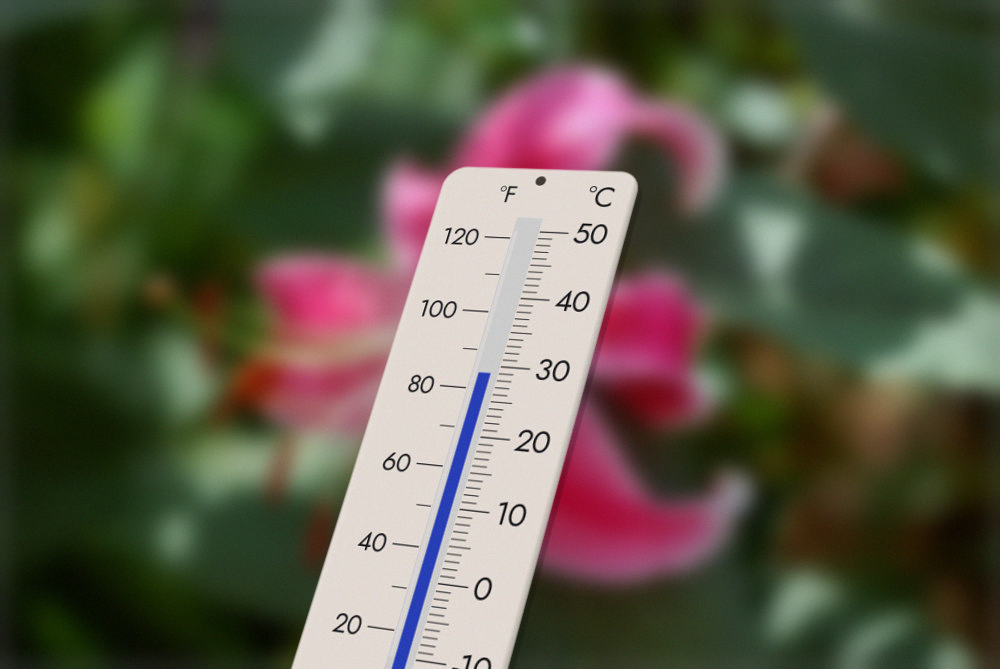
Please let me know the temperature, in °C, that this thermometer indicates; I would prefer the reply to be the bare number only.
29
